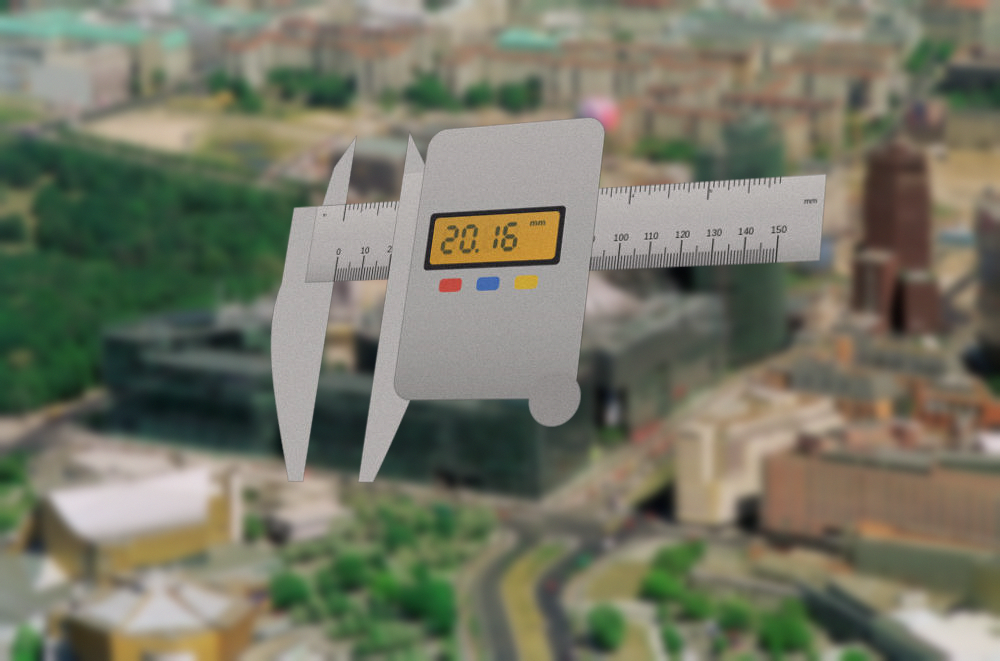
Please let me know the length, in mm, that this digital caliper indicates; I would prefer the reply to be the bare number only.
20.16
